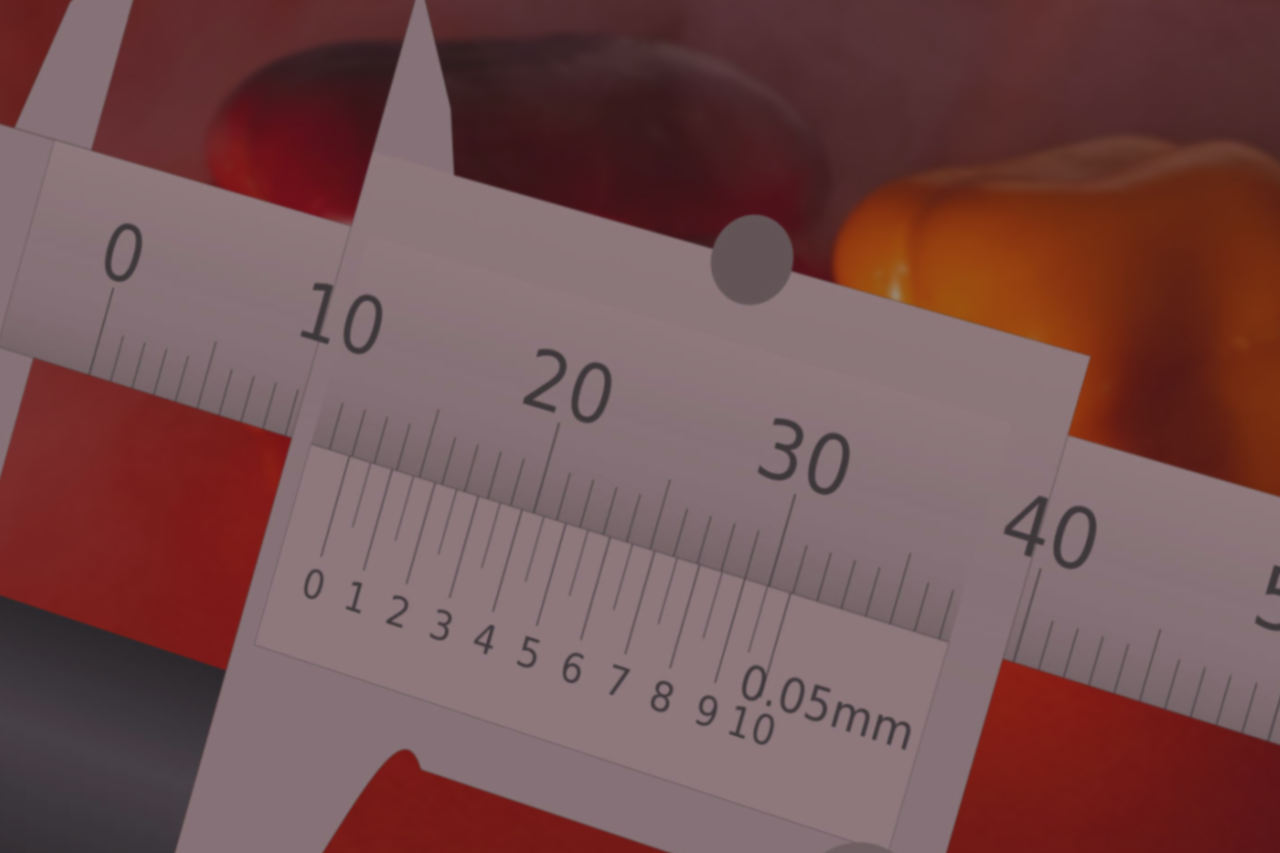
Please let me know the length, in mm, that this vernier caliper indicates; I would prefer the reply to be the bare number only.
11.9
